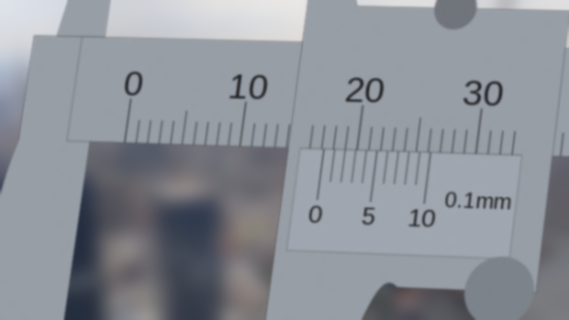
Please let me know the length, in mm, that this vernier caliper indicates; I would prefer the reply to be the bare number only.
17.2
